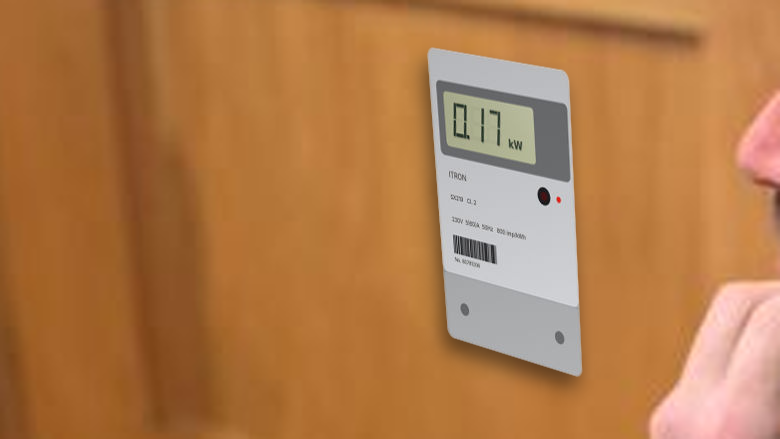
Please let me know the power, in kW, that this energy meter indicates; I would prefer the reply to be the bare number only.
0.17
